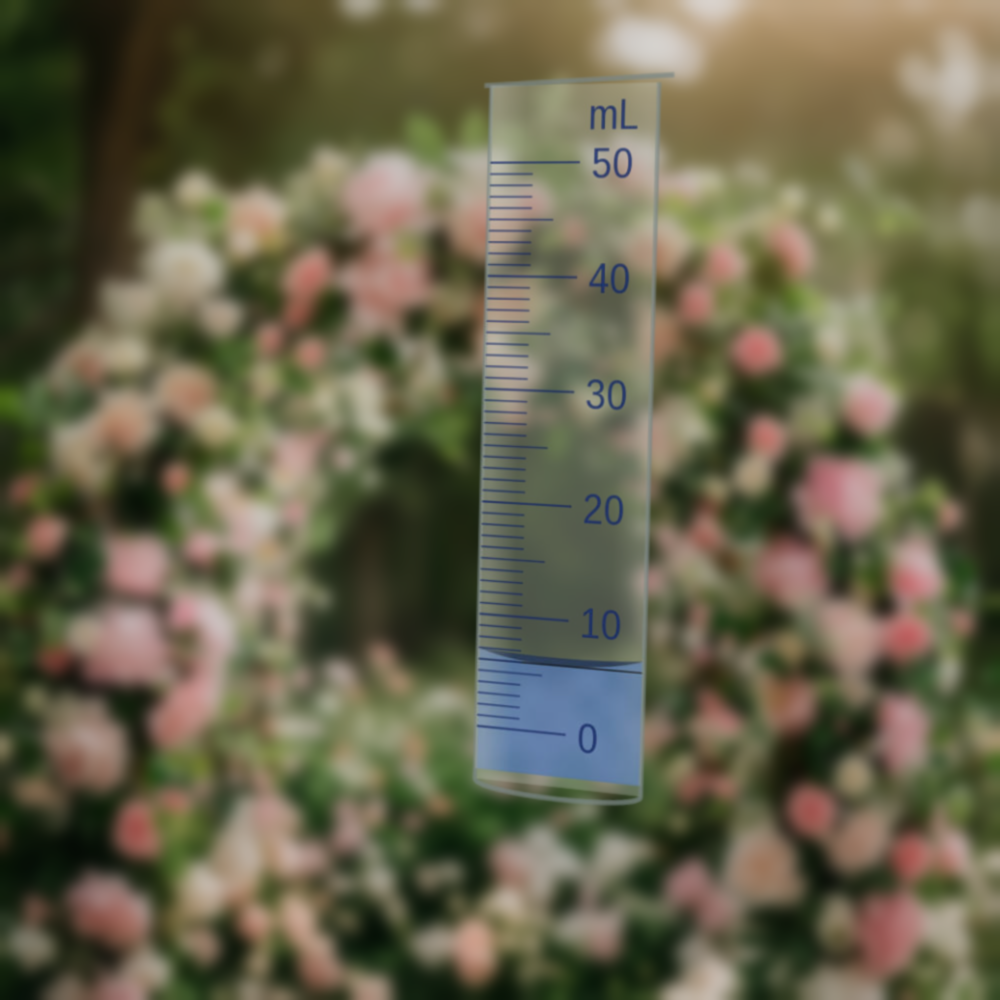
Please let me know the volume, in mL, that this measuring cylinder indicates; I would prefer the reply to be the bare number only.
6
